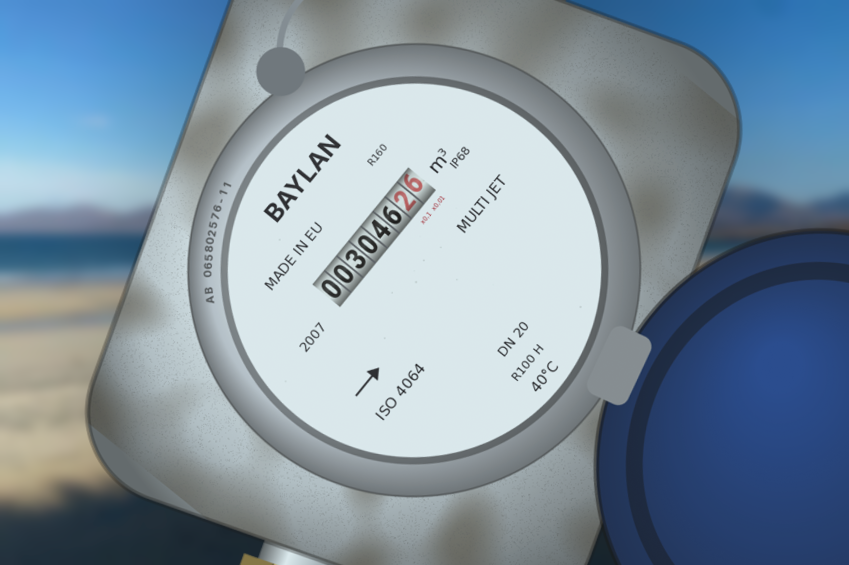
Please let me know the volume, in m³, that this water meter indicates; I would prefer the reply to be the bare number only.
3046.26
